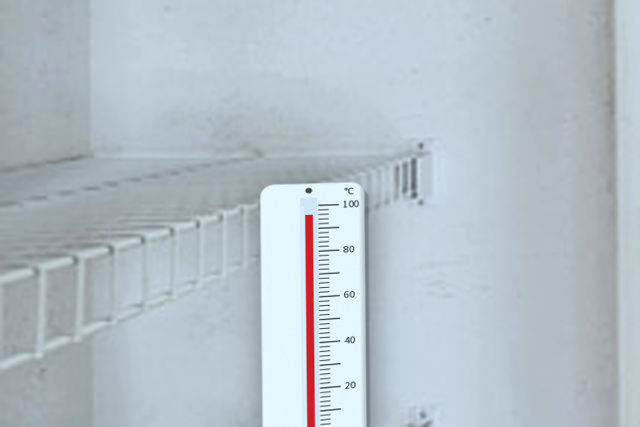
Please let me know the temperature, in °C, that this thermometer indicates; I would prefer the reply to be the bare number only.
96
